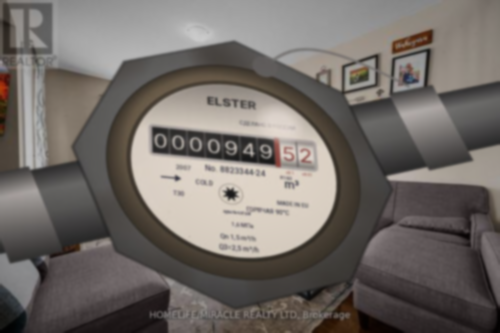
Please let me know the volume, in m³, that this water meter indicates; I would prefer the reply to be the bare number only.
949.52
